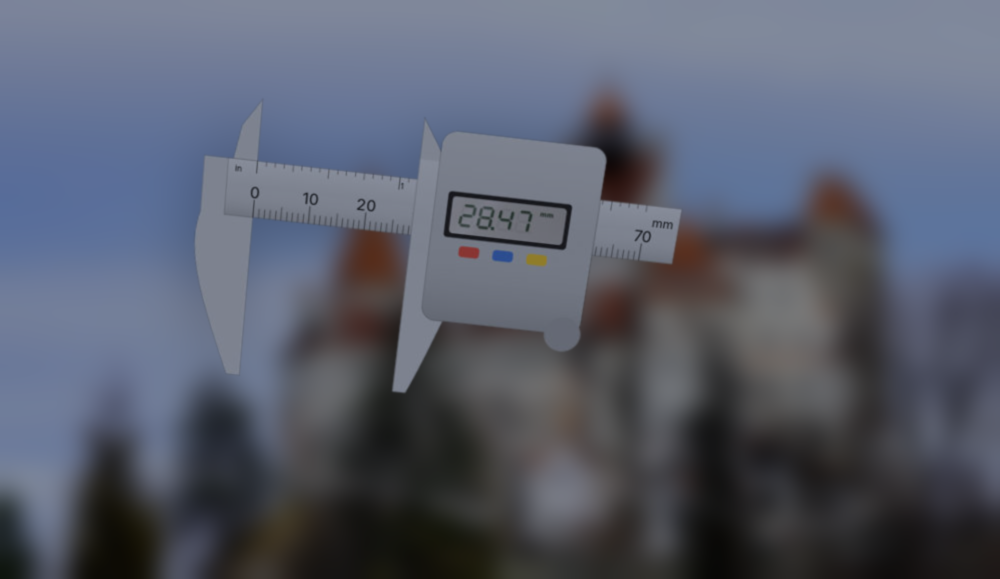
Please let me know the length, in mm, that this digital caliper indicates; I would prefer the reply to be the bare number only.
28.47
